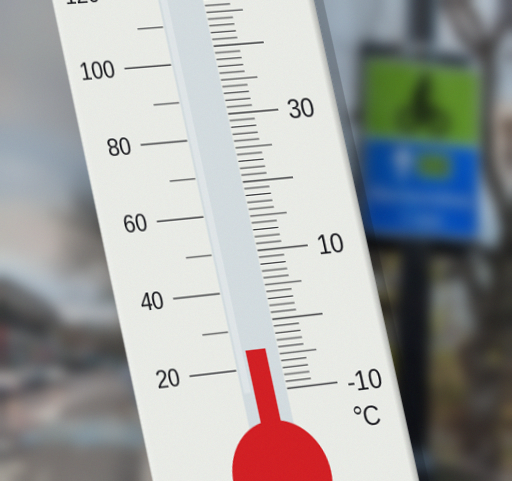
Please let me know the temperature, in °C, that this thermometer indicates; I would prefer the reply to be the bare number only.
-4
